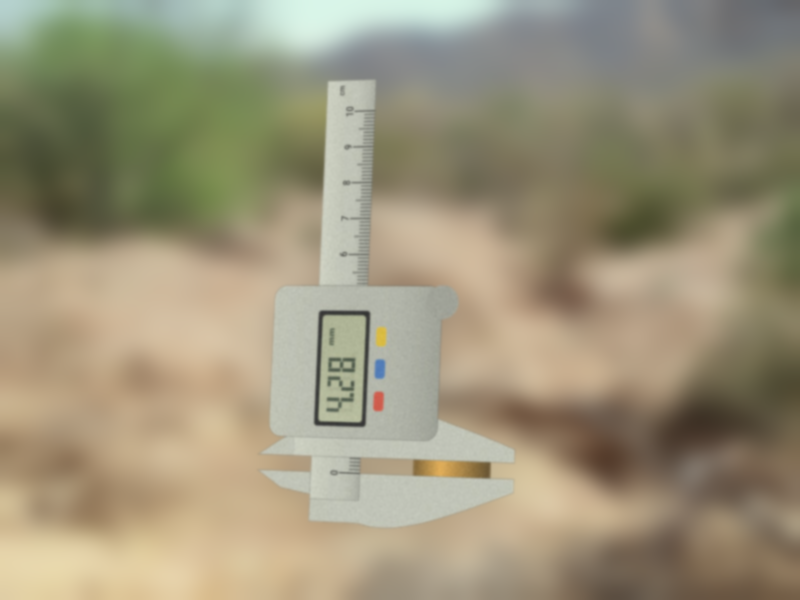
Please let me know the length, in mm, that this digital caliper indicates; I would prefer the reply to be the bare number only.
4.28
